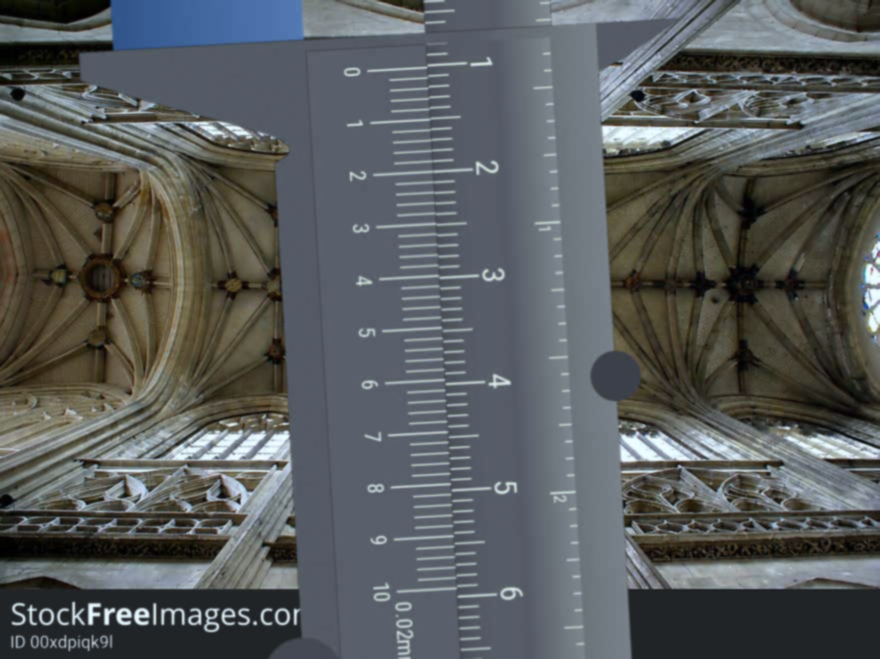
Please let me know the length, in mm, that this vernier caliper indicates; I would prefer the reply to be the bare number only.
10.2
